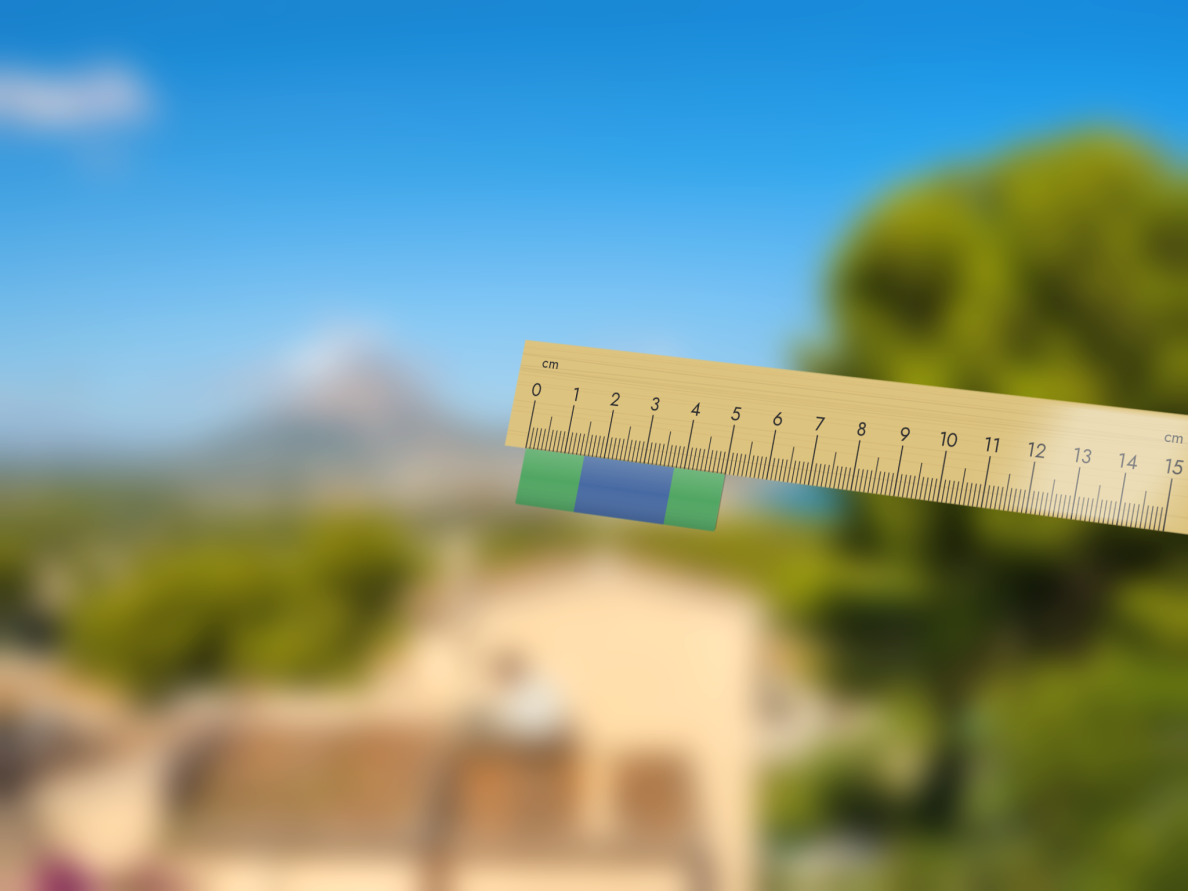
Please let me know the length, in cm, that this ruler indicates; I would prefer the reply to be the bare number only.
5
